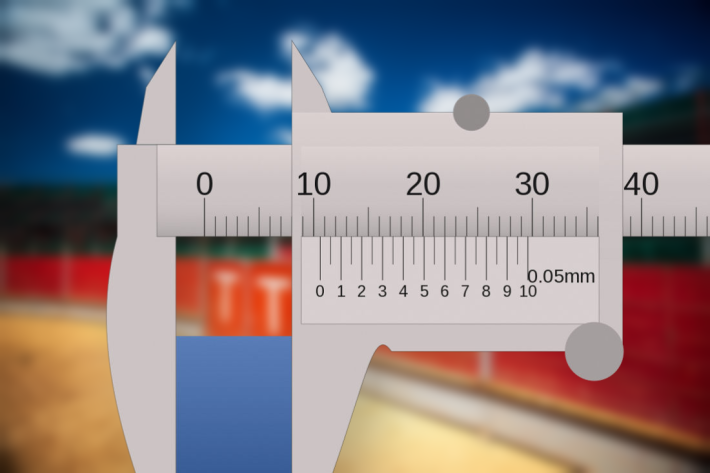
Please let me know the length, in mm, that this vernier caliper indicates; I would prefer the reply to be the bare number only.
10.6
